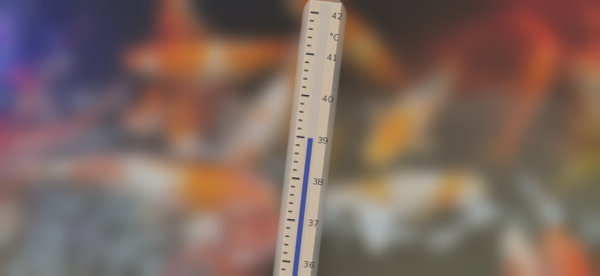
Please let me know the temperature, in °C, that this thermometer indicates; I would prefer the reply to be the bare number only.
39
